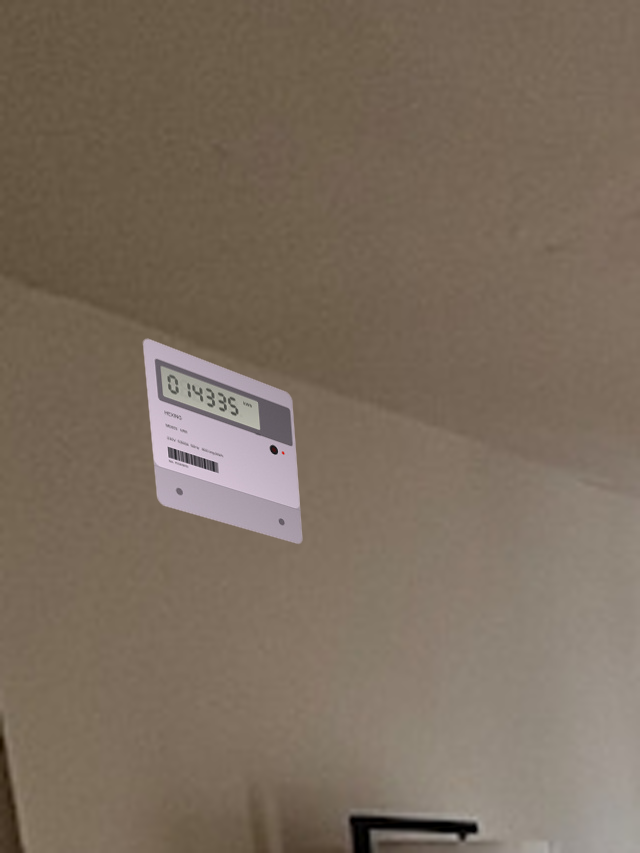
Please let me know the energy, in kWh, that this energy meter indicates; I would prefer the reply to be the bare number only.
14335
